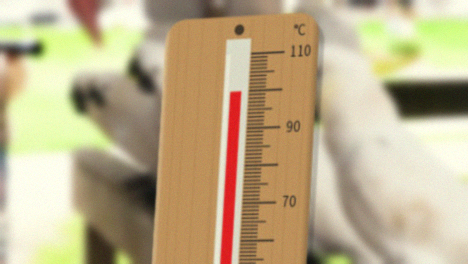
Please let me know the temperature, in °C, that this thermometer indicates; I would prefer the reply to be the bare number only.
100
